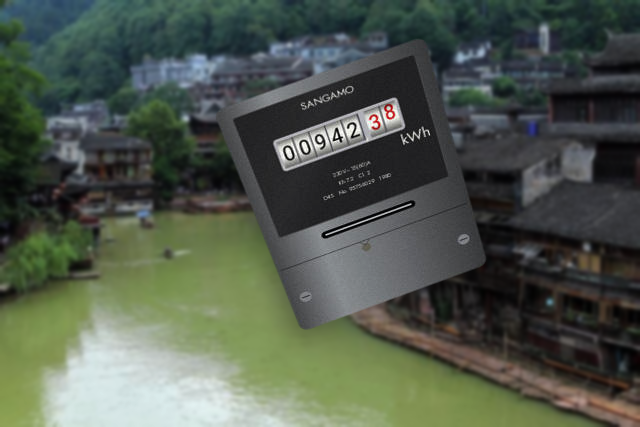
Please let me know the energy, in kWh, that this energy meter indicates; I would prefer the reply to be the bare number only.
942.38
